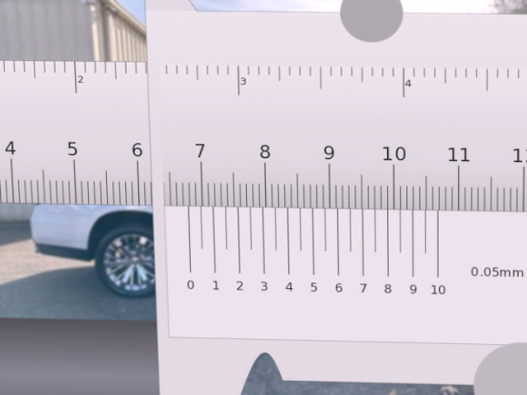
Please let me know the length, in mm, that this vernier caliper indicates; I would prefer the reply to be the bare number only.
67.8
